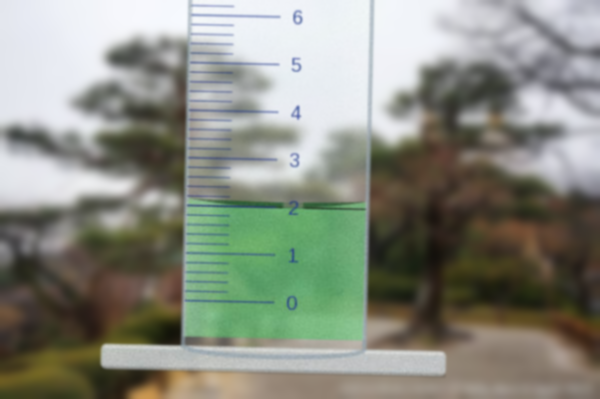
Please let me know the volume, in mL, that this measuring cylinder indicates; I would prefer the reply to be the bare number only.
2
